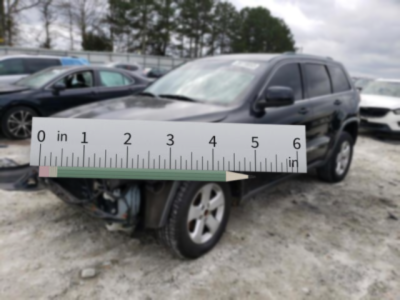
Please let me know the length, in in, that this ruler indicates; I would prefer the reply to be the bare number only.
5
